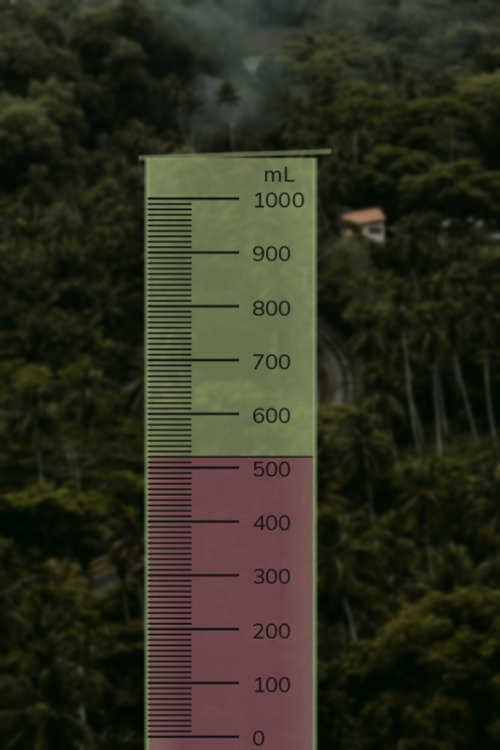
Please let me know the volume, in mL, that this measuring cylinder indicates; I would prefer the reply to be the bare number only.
520
